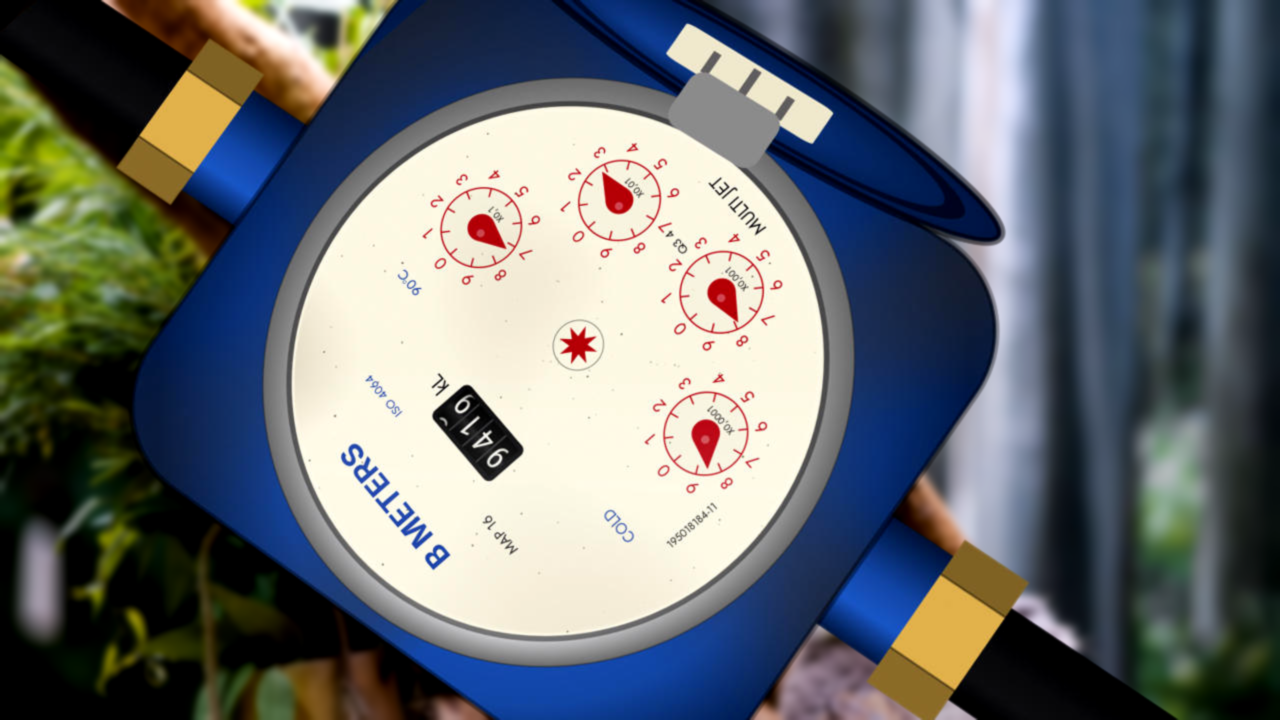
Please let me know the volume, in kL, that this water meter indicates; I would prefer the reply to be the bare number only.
9418.7278
